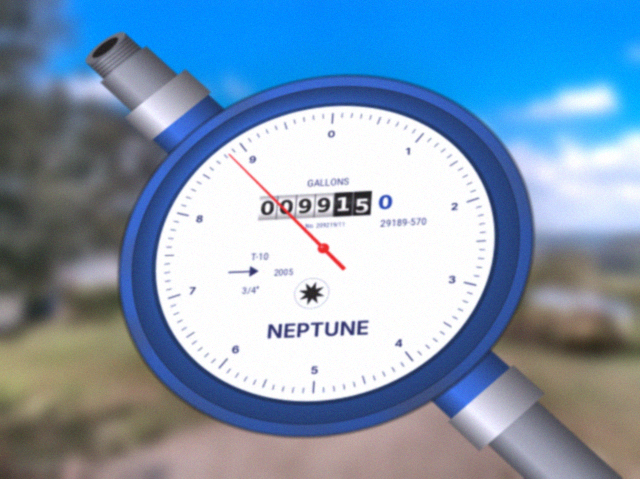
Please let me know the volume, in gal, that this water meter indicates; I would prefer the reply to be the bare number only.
99148.8
